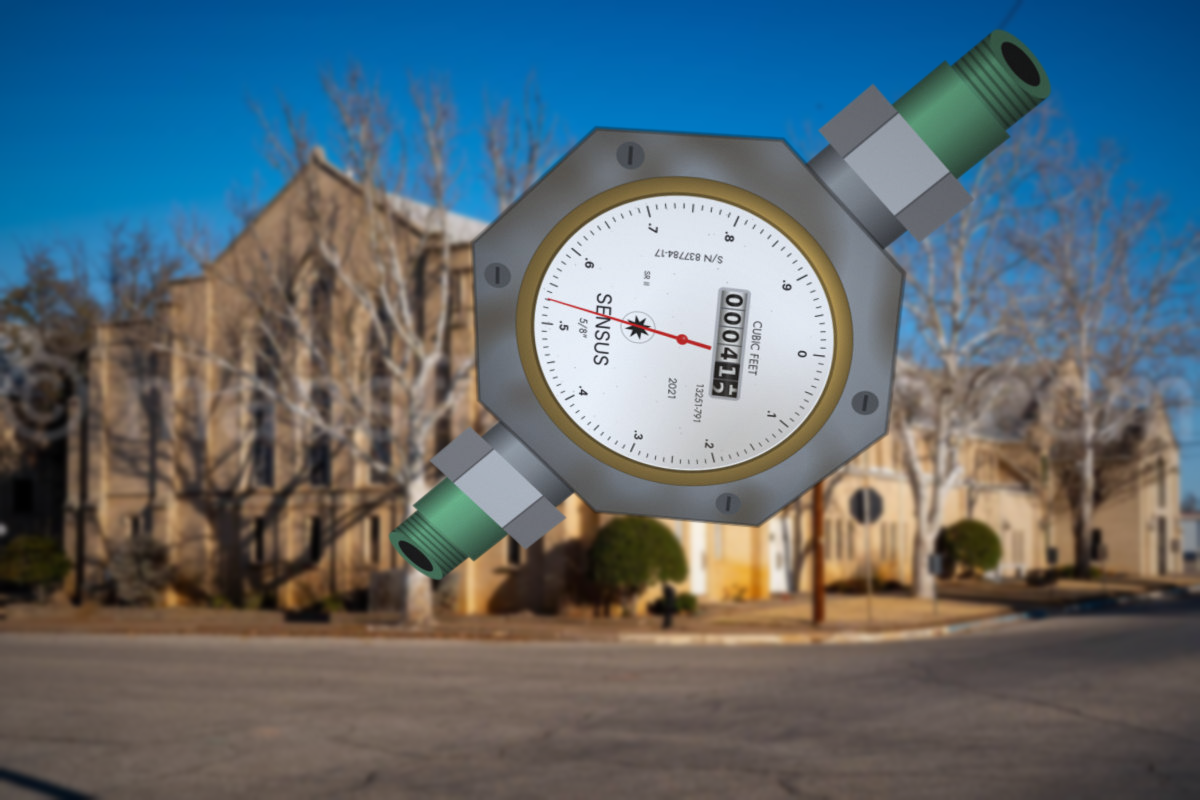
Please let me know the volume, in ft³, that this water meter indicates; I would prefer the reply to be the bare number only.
411.53
